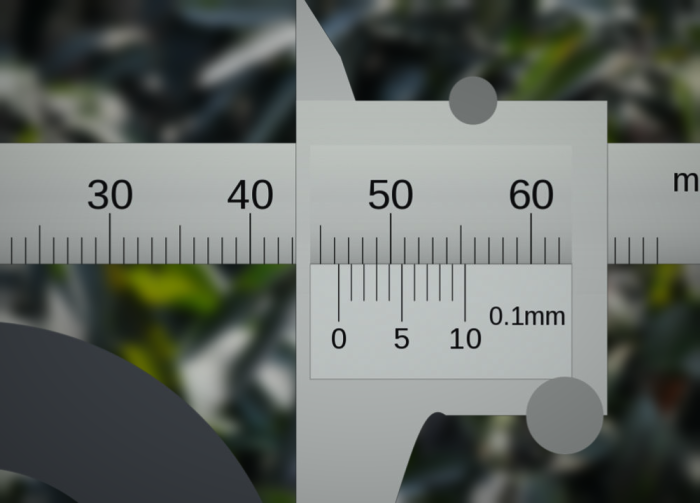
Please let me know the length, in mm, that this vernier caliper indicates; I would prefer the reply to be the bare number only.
46.3
